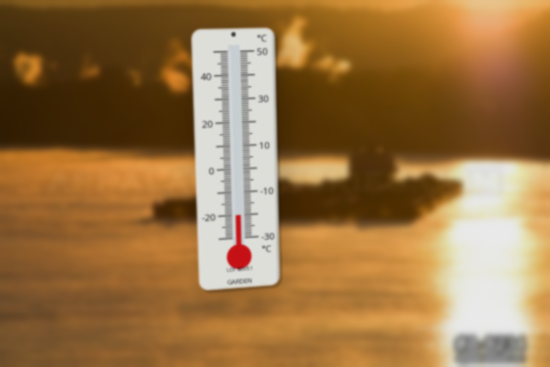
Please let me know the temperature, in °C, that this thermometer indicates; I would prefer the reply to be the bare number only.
-20
